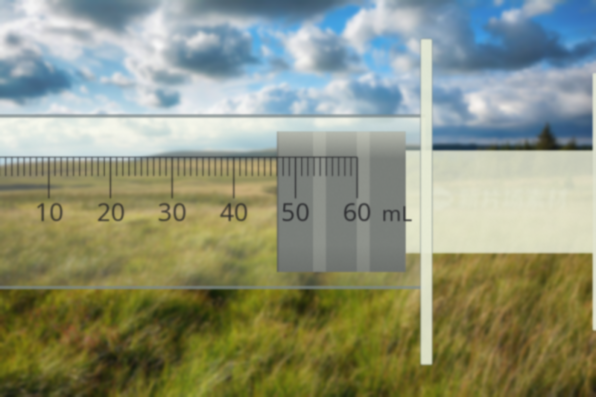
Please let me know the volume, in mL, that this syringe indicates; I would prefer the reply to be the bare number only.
47
